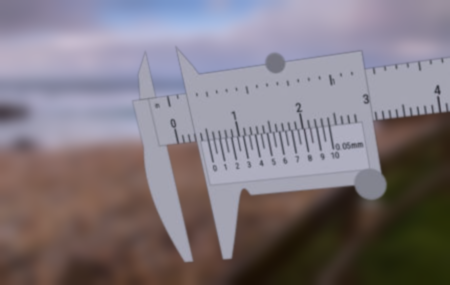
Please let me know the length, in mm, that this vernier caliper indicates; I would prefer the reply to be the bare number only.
5.0
